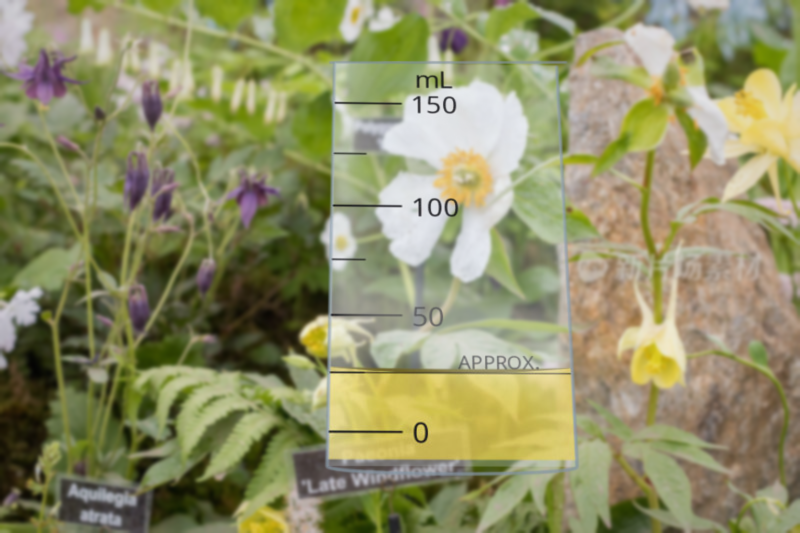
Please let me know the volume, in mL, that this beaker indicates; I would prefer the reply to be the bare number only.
25
